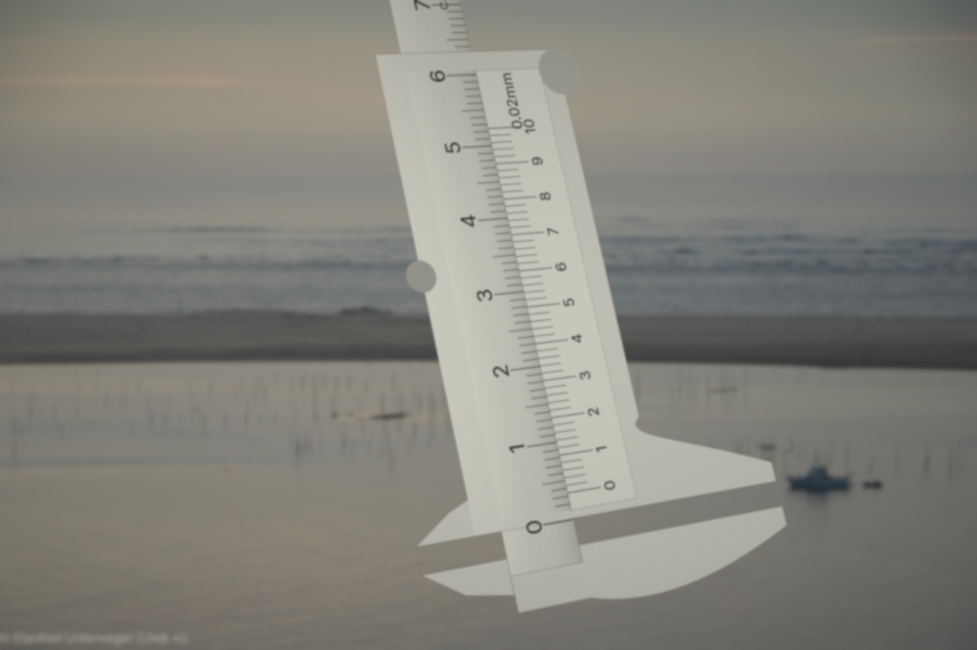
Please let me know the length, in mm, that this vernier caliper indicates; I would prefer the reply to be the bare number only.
3.4
